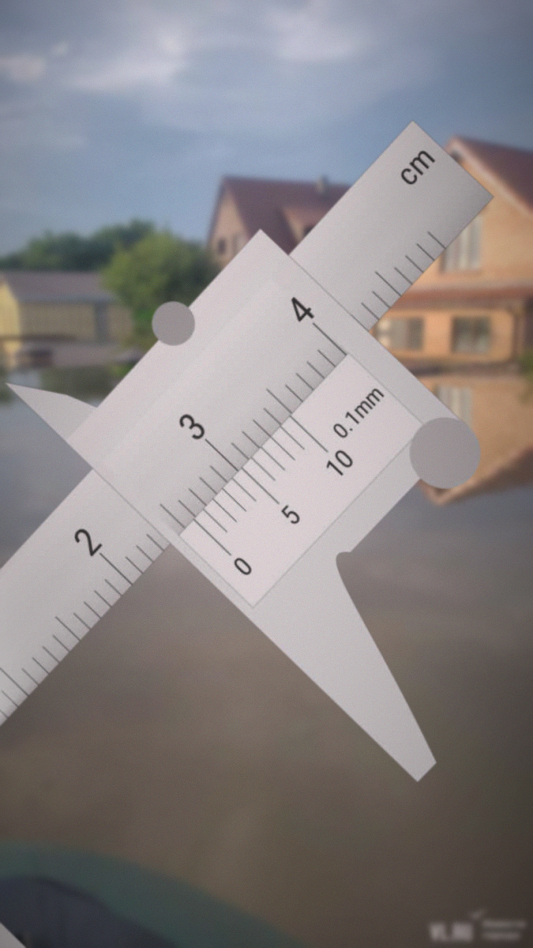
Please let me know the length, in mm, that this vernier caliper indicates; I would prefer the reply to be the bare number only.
25.8
